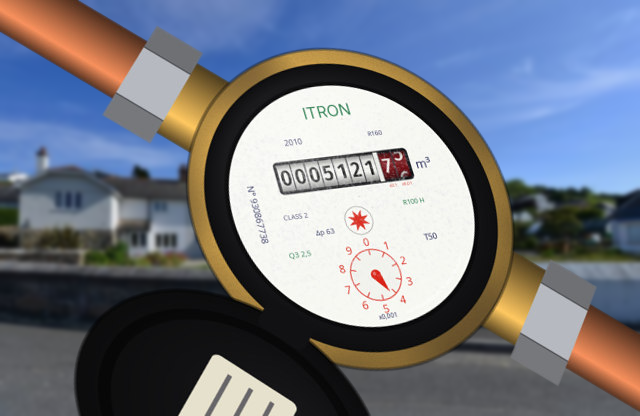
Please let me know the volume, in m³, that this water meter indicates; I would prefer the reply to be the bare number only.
5121.754
